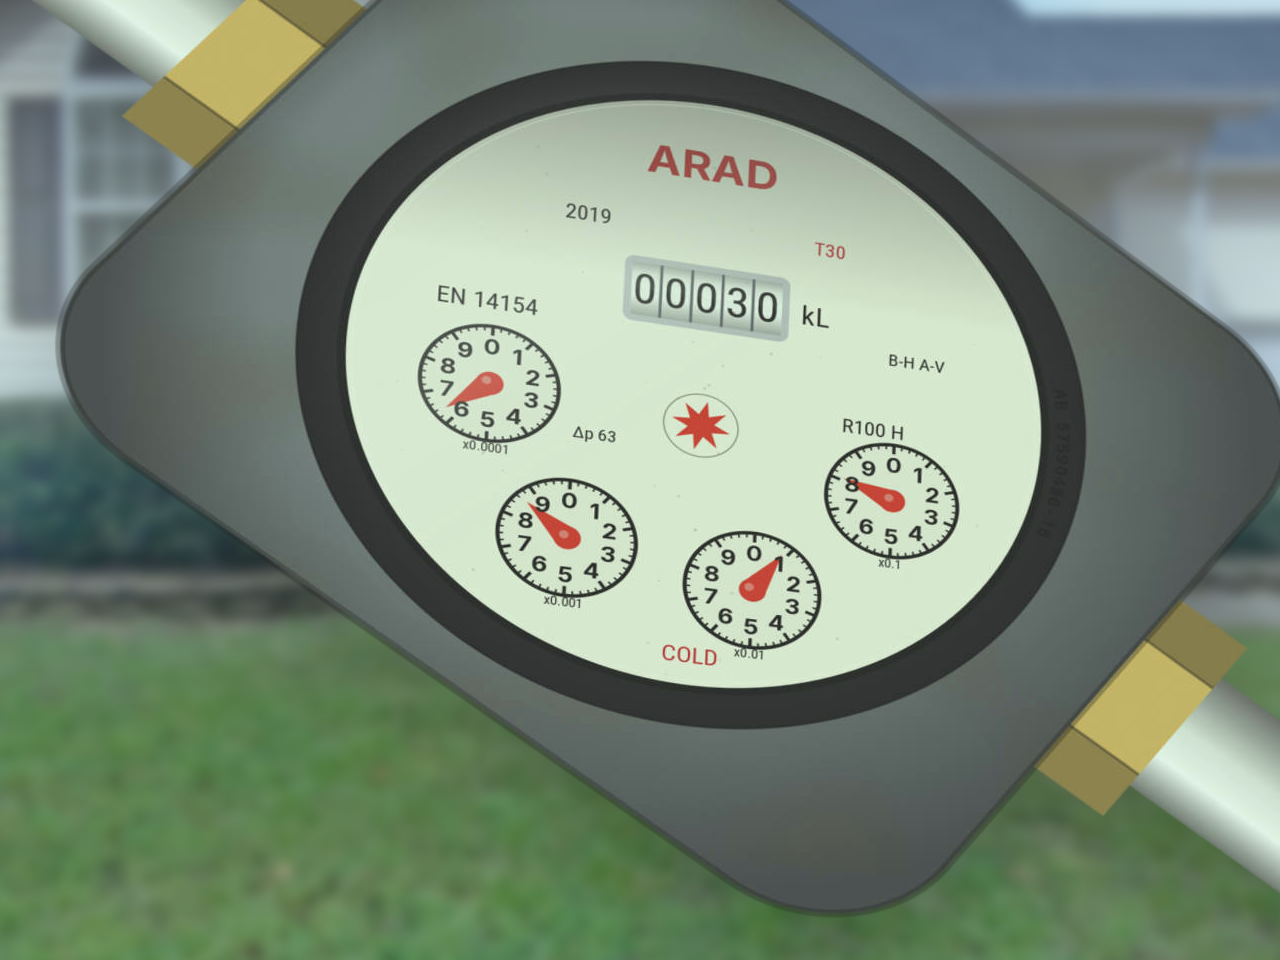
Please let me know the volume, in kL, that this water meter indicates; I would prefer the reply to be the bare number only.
30.8086
